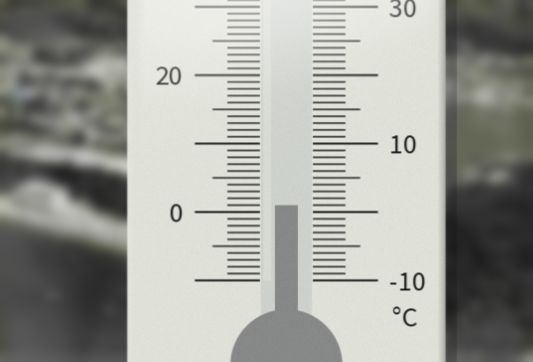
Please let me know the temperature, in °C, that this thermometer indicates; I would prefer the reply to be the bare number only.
1
